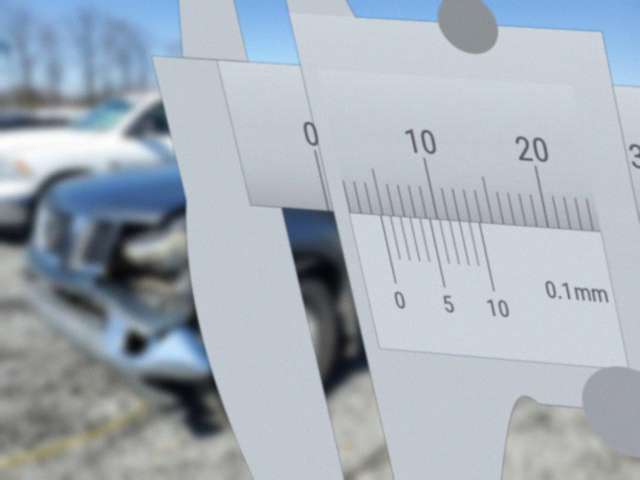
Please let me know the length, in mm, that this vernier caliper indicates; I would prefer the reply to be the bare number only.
4.8
